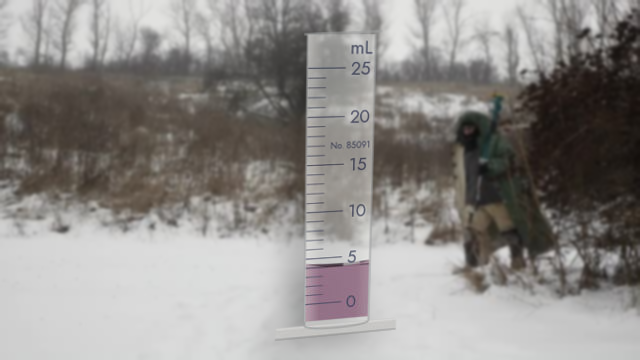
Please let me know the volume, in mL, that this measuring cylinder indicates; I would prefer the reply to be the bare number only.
4
